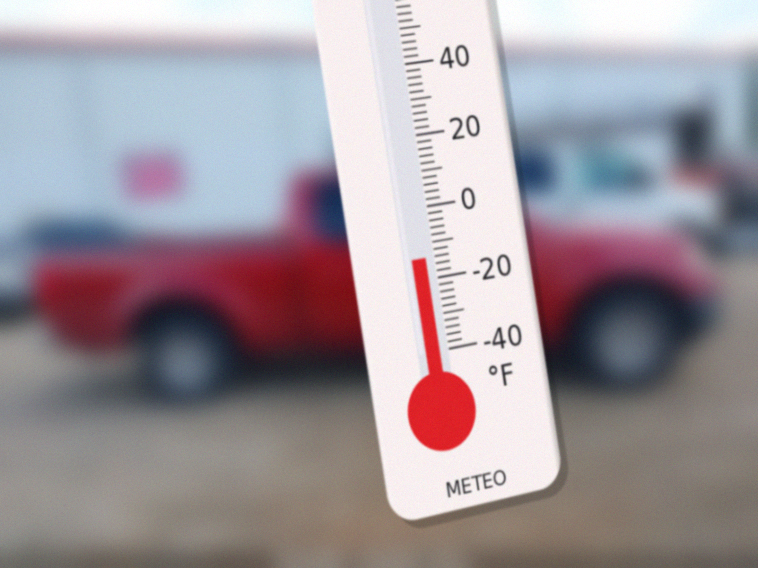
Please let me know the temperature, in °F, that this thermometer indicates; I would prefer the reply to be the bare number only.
-14
